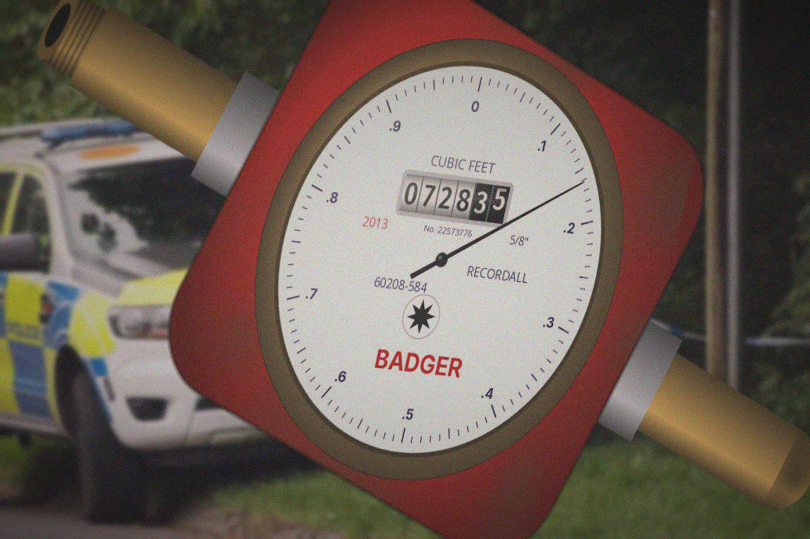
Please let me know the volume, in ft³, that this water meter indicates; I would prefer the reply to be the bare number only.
72835.16
